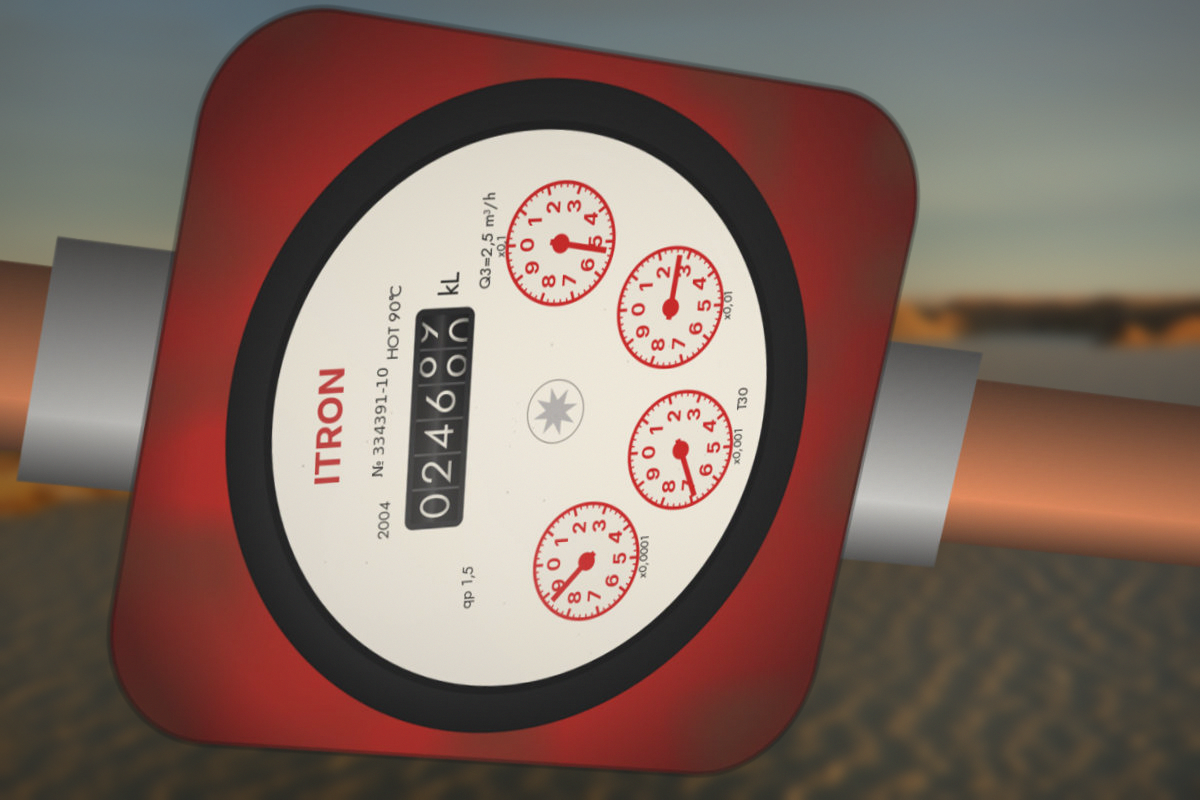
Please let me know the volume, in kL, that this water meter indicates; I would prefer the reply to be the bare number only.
24689.5268
